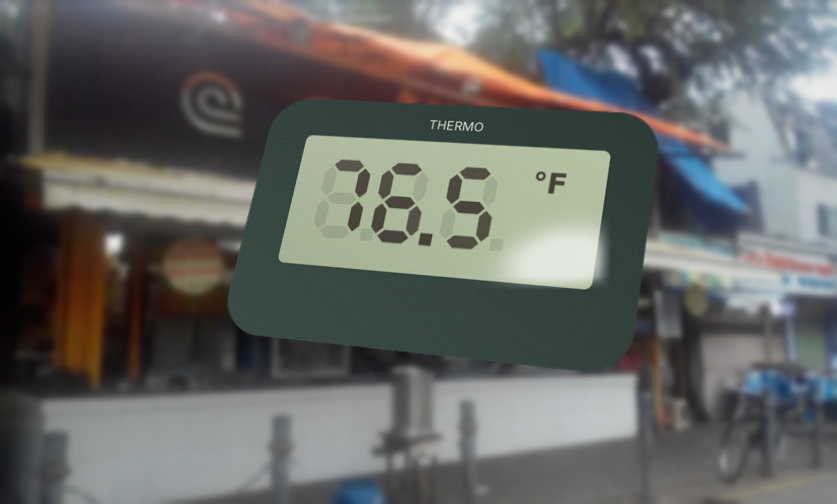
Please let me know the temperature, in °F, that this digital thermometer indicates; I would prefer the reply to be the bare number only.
76.5
